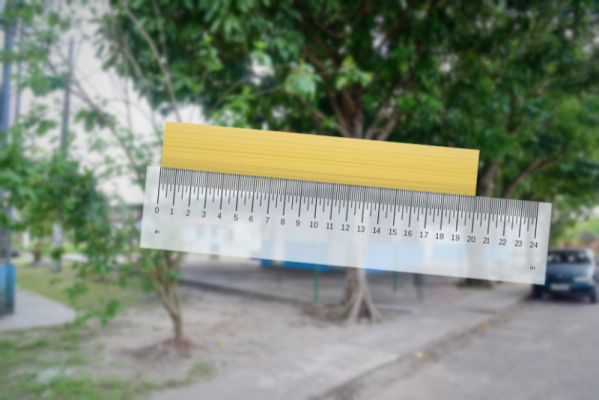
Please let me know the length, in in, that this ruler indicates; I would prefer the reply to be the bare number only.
20
